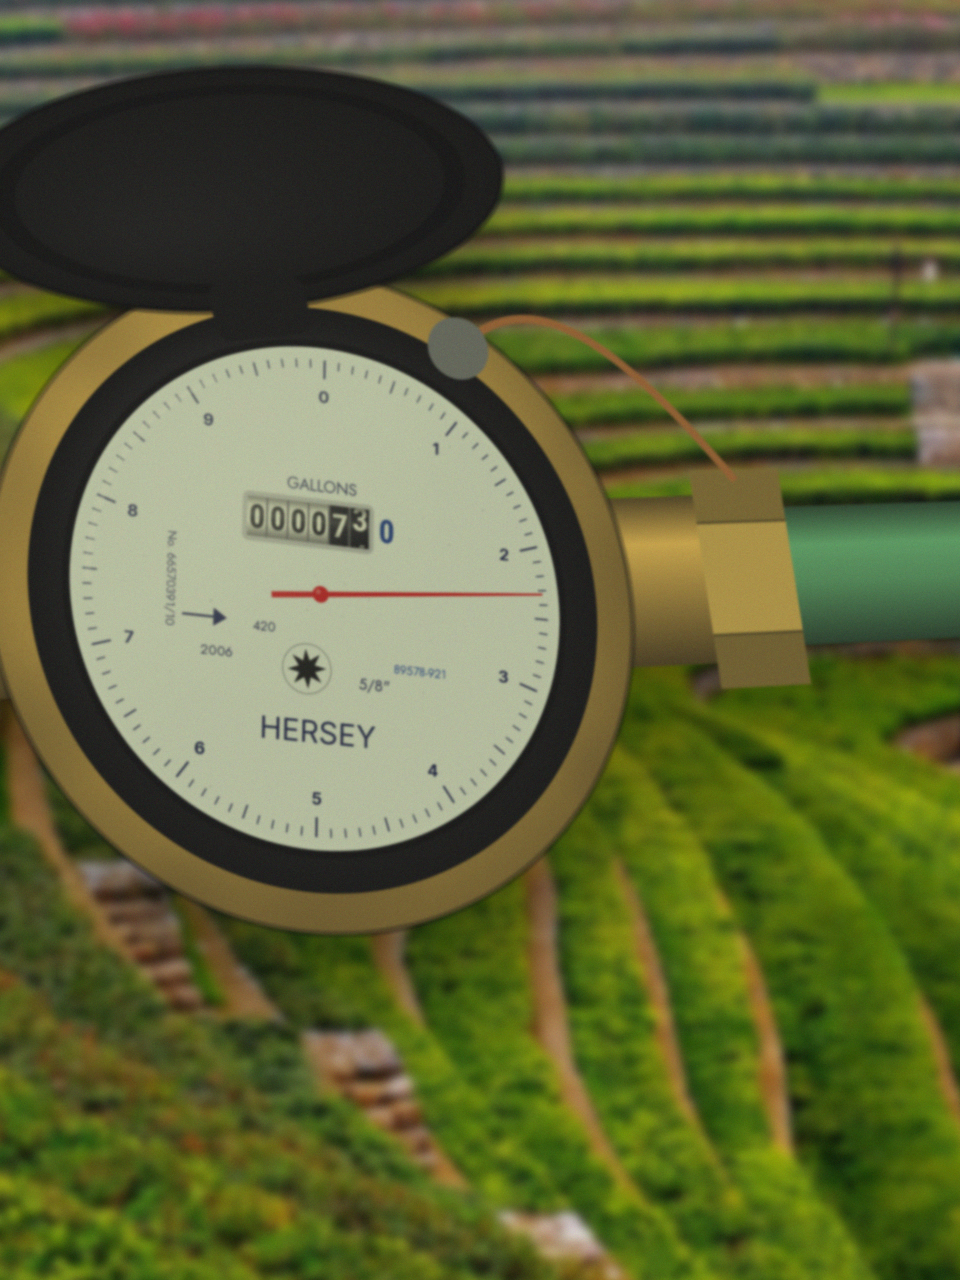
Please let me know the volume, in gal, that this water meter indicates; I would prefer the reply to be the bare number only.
732.3
